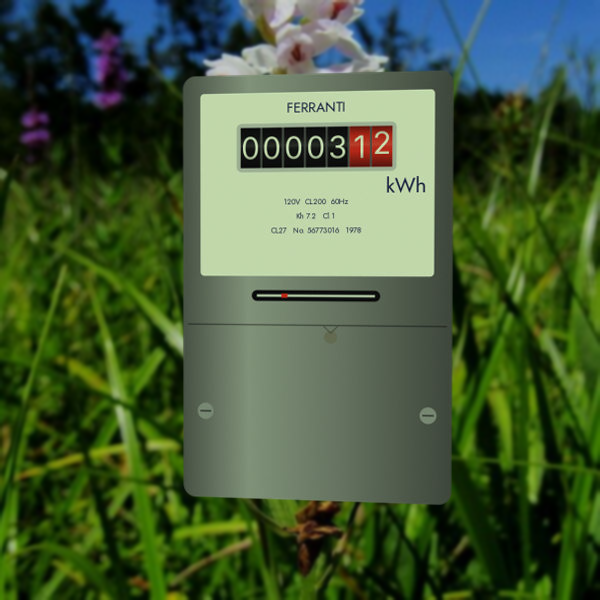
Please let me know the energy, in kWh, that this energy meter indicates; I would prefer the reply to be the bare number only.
3.12
